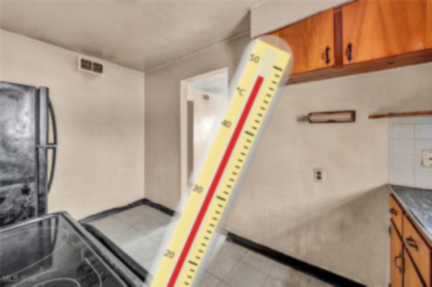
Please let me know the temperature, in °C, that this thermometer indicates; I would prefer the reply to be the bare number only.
48
